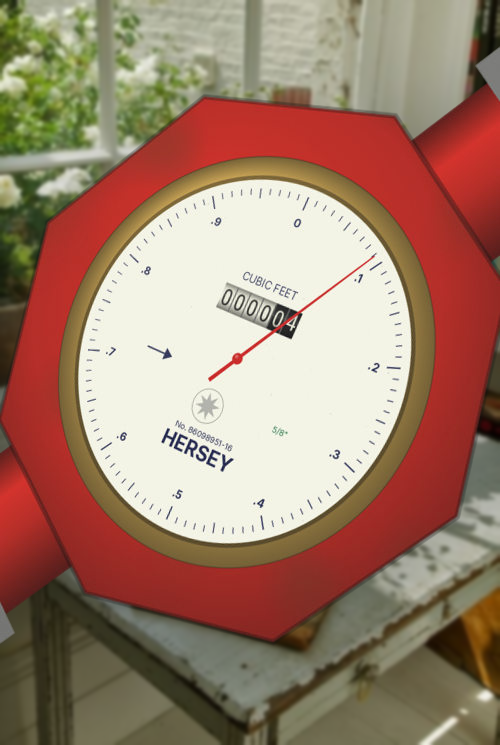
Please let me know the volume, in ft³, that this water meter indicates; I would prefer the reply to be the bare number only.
4.09
